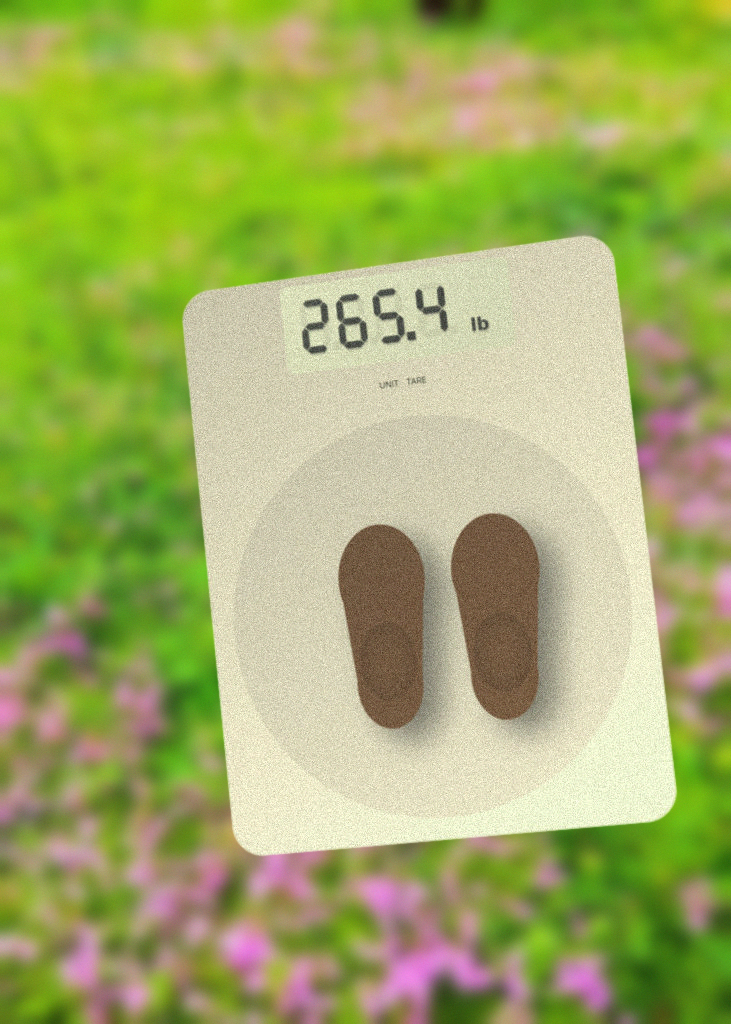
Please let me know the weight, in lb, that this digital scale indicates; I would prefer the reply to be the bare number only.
265.4
